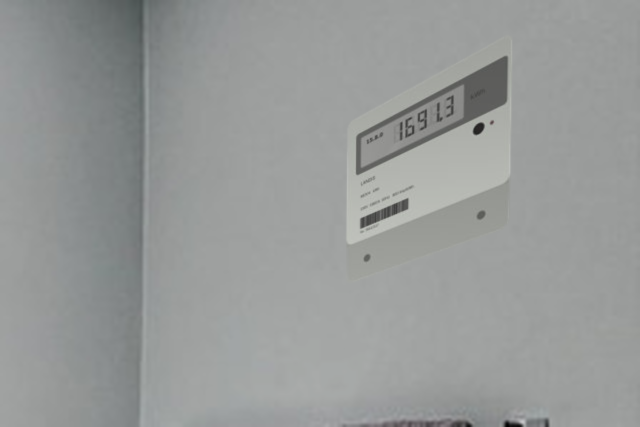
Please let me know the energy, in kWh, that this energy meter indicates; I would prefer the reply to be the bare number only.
1691.3
